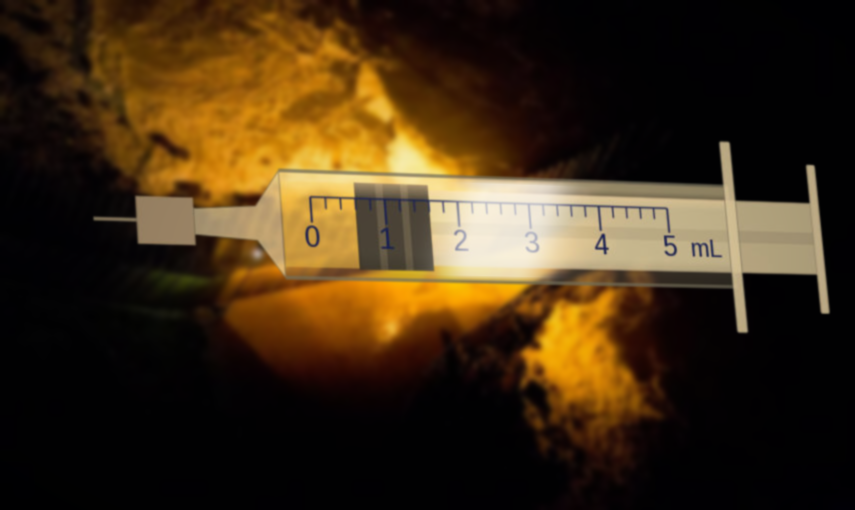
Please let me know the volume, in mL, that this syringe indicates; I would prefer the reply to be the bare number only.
0.6
